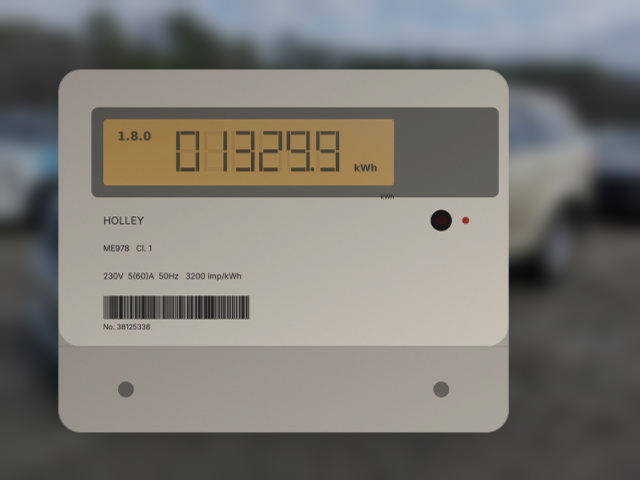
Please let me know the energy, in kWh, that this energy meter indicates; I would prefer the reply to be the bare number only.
1329.9
